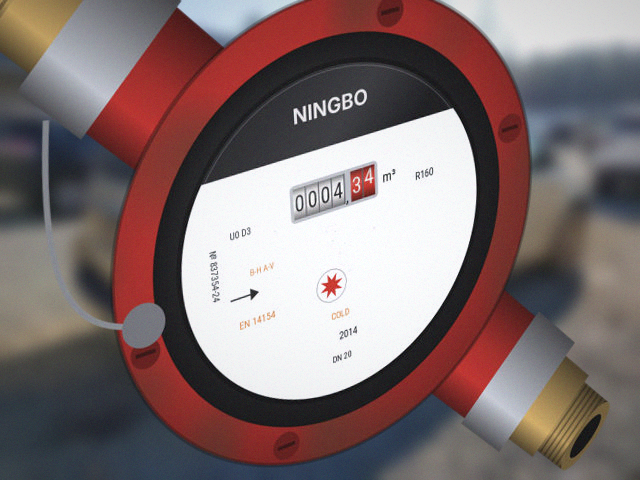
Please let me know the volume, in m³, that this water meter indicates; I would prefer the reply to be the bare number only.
4.34
